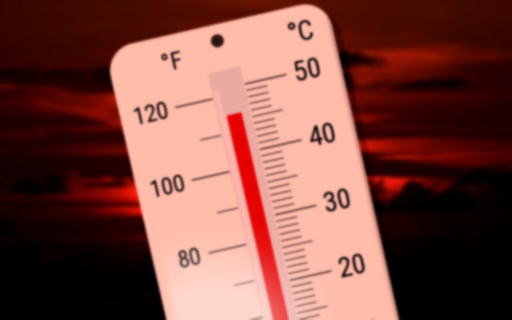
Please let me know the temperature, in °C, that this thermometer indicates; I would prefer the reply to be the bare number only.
46
